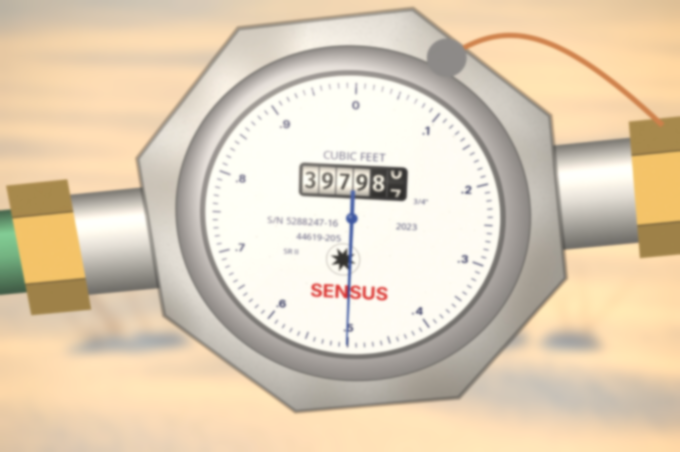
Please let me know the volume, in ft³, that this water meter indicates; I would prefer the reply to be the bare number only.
397986.50
